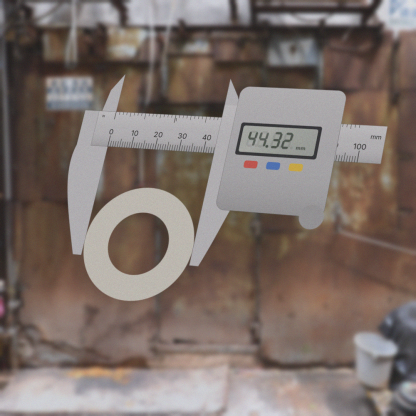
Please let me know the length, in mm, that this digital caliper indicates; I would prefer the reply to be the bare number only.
44.32
